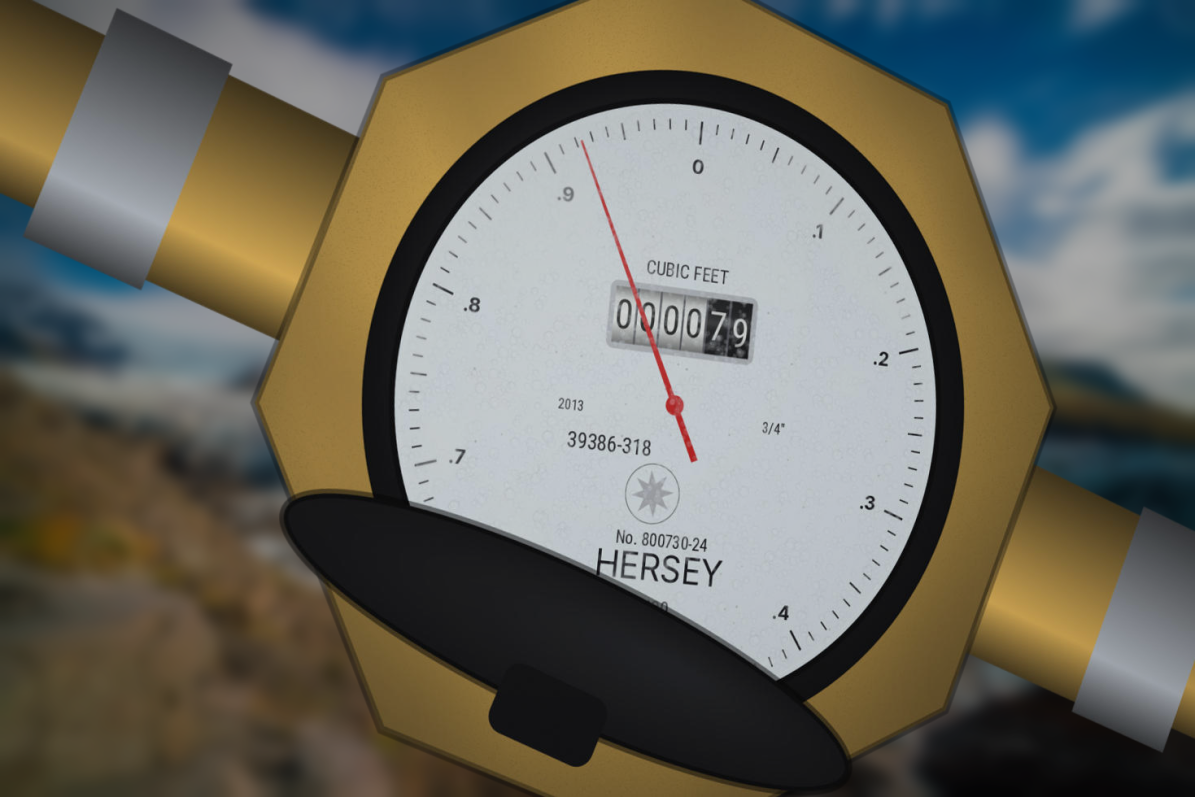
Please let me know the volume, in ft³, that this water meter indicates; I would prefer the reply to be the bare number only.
78.92
